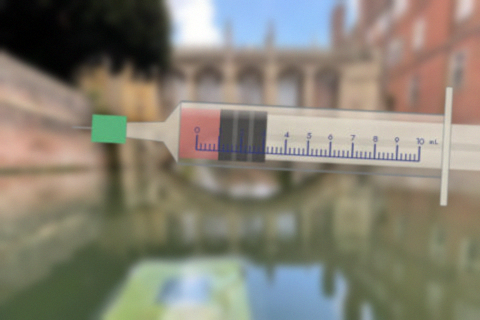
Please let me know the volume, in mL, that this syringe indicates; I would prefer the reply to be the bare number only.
1
